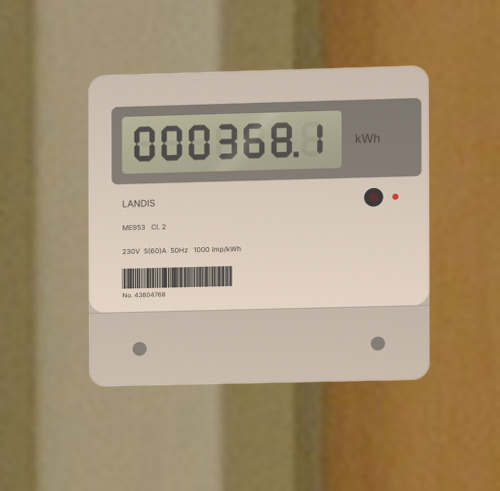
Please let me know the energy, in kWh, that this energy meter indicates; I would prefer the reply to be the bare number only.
368.1
